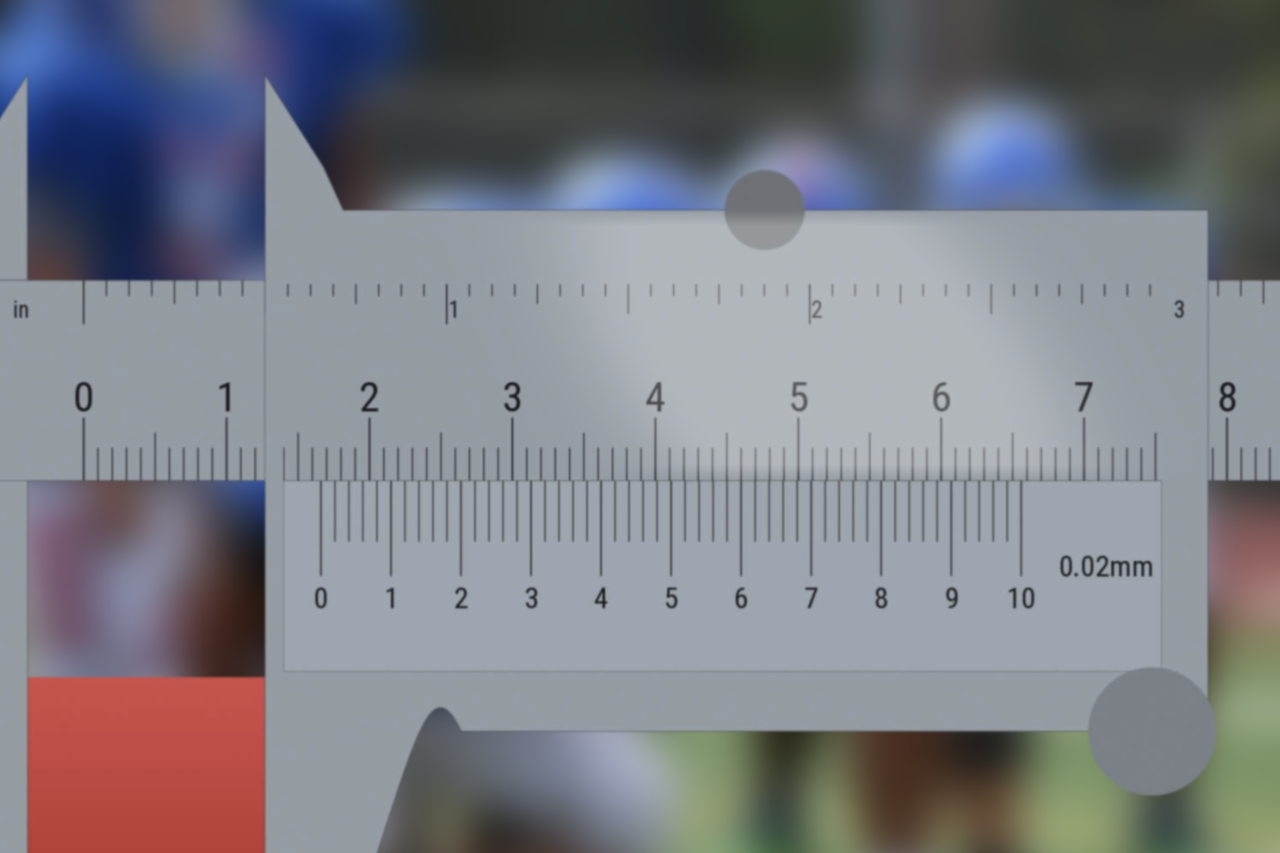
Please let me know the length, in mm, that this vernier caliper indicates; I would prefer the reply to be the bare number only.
16.6
